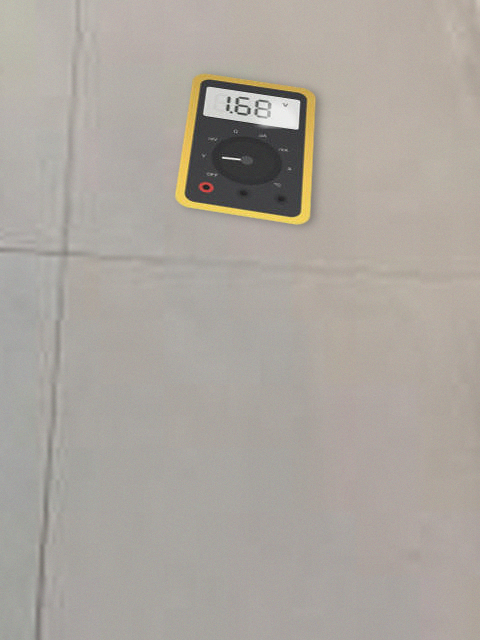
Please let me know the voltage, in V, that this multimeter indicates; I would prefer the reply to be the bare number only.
1.68
